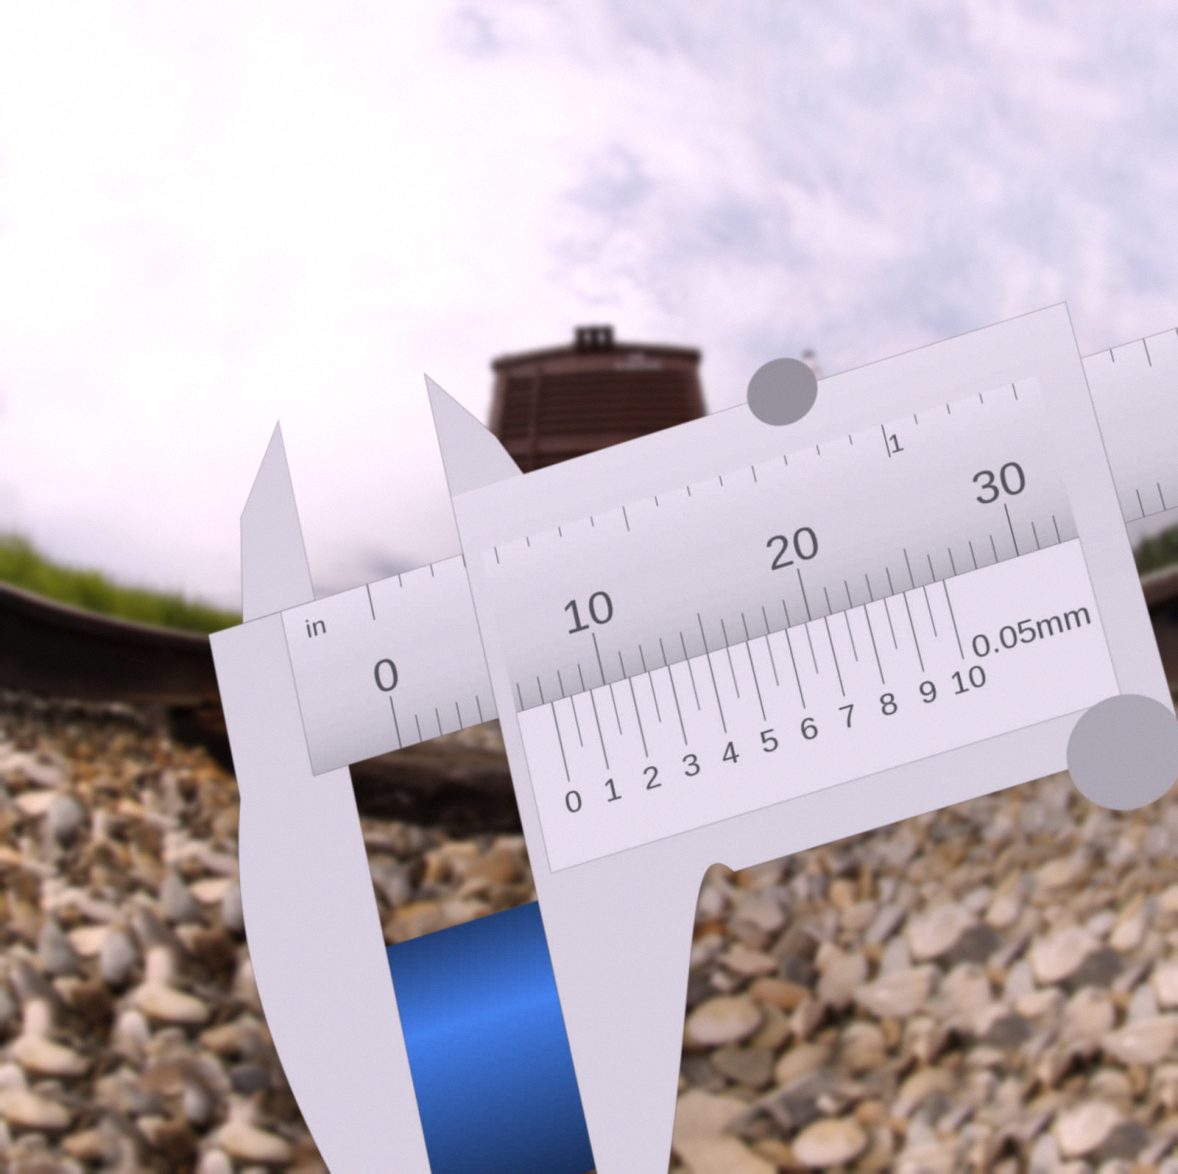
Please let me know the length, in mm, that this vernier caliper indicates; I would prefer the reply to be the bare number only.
7.4
